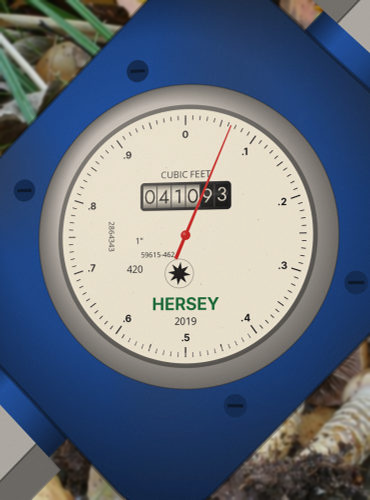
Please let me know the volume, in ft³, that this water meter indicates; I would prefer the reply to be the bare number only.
41093.06
